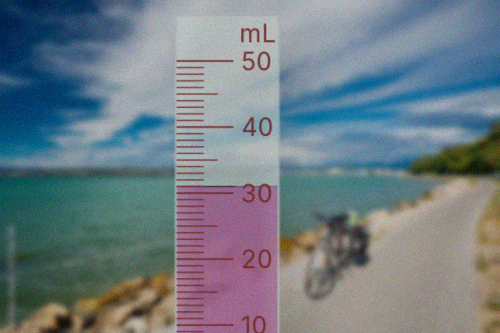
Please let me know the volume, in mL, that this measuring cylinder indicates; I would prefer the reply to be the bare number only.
31
